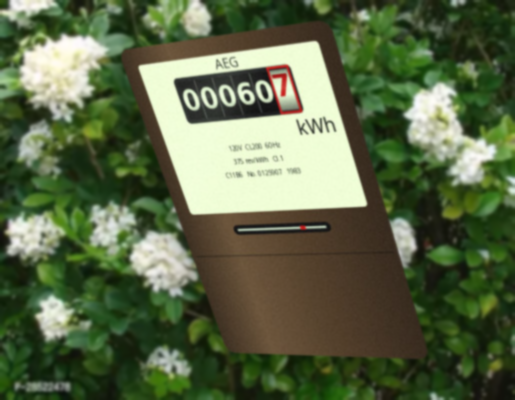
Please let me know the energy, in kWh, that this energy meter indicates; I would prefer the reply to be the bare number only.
60.7
